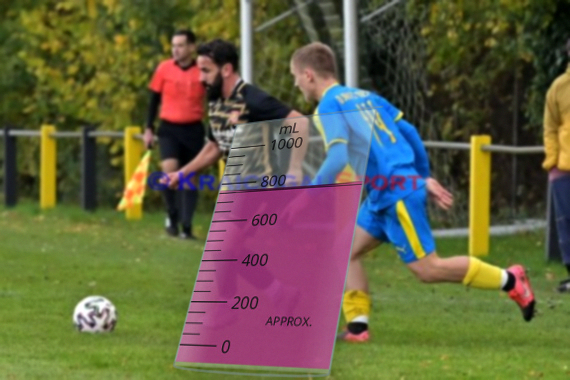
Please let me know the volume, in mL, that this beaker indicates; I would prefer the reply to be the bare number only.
750
